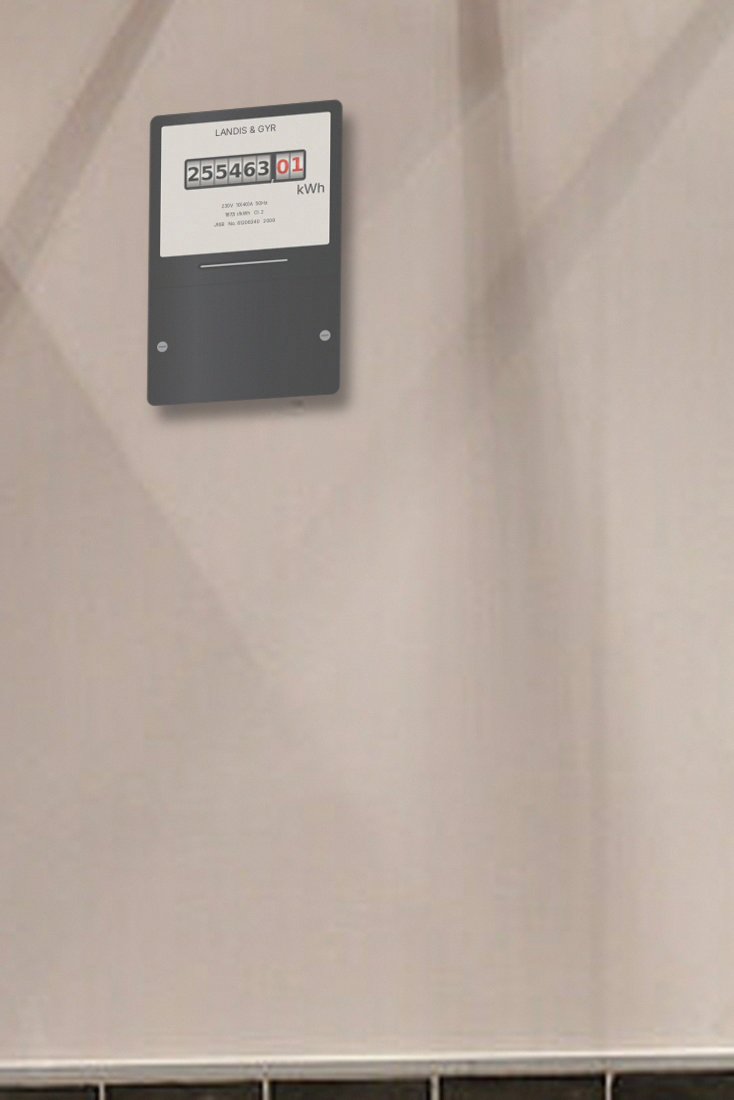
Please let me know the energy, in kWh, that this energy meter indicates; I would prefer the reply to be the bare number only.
255463.01
